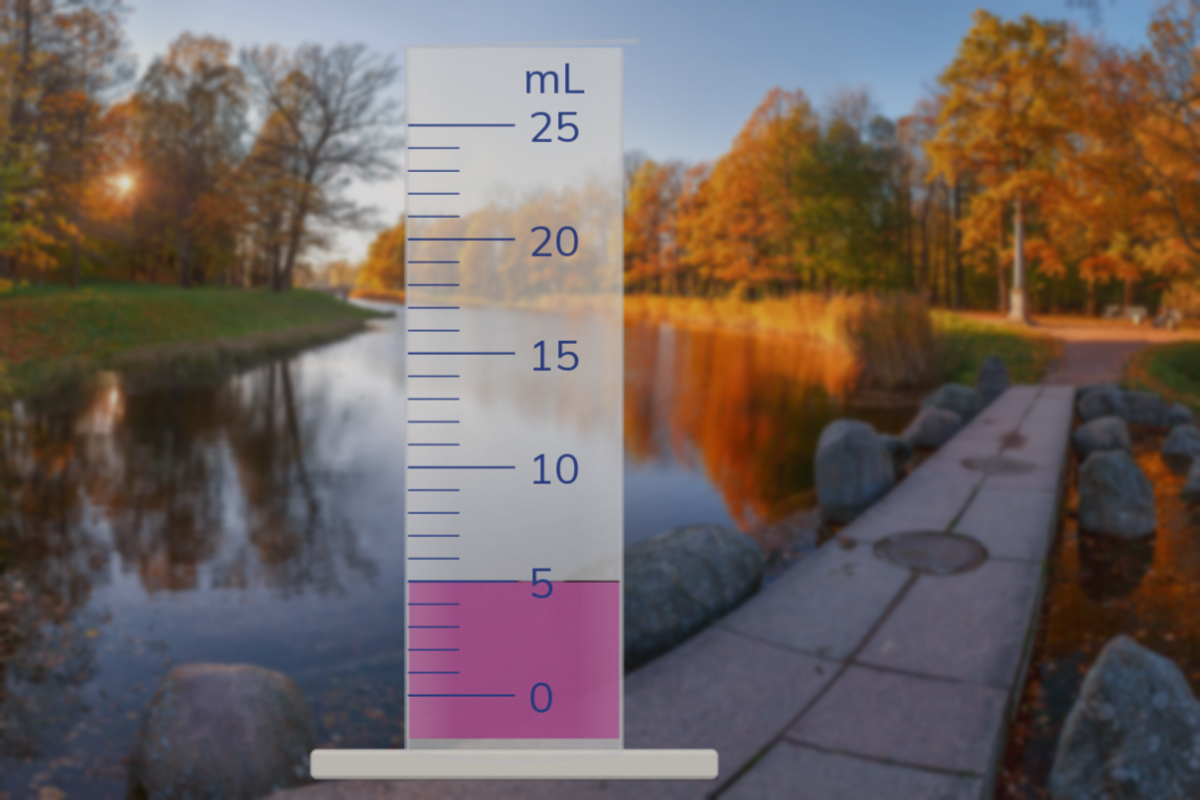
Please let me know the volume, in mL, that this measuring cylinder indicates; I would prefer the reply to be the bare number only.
5
